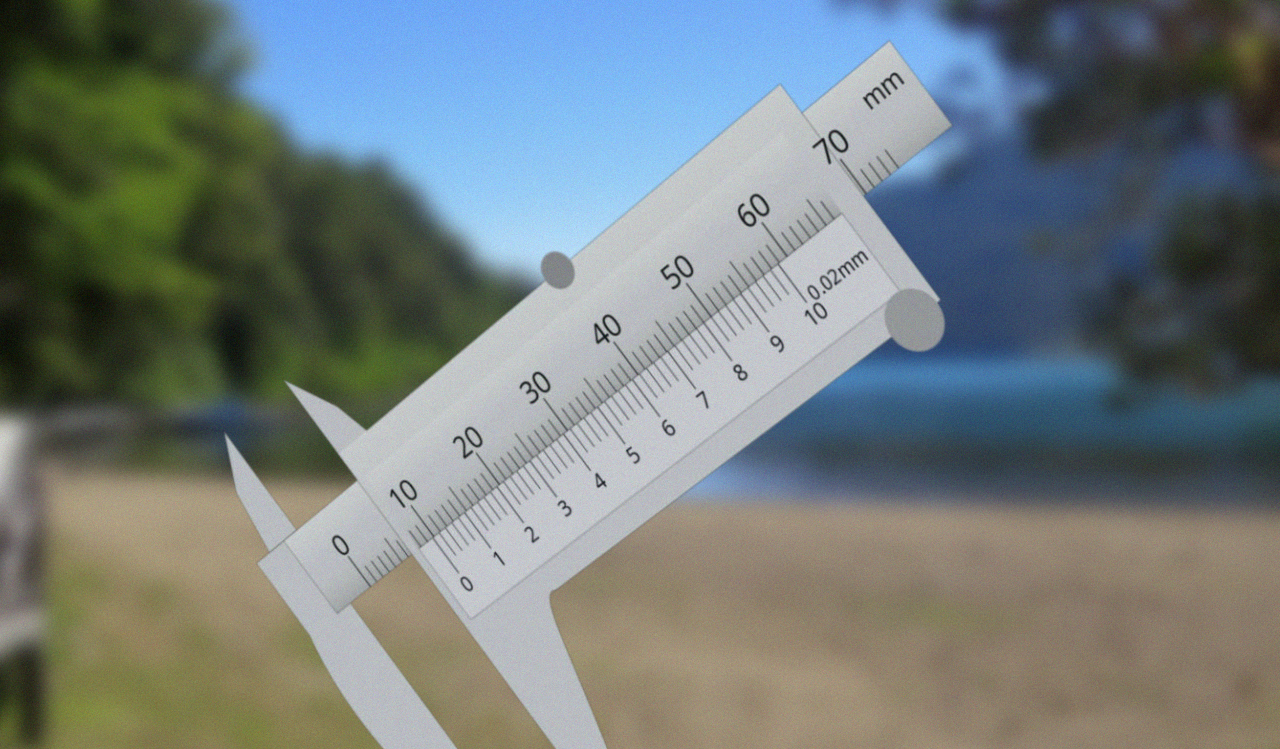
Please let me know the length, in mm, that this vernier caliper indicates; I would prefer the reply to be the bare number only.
9.8
